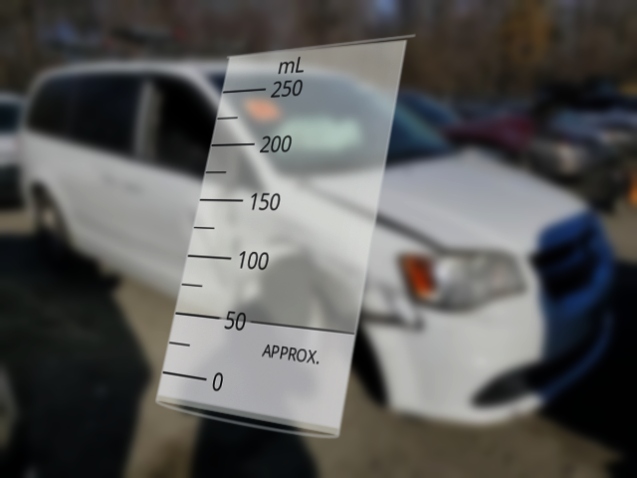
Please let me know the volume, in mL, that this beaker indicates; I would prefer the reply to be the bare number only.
50
